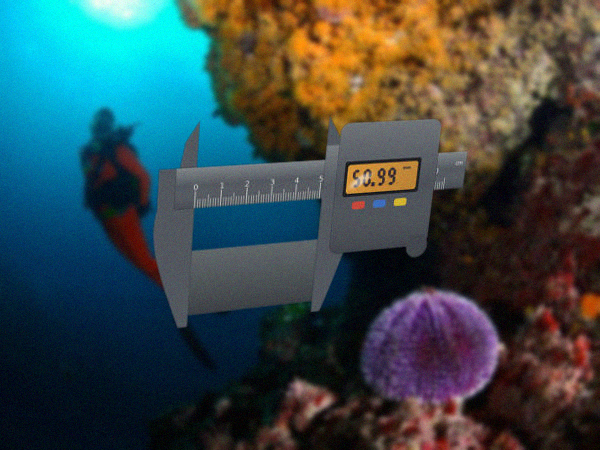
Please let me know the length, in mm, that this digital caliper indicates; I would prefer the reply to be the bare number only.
50.99
